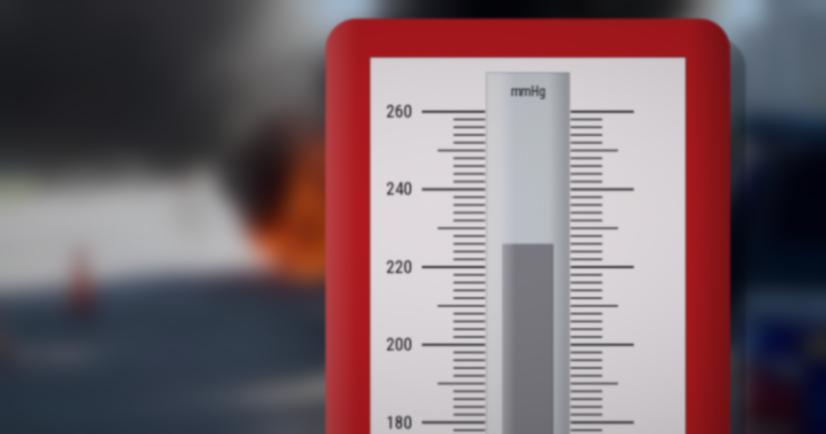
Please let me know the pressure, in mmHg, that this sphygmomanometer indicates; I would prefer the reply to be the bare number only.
226
